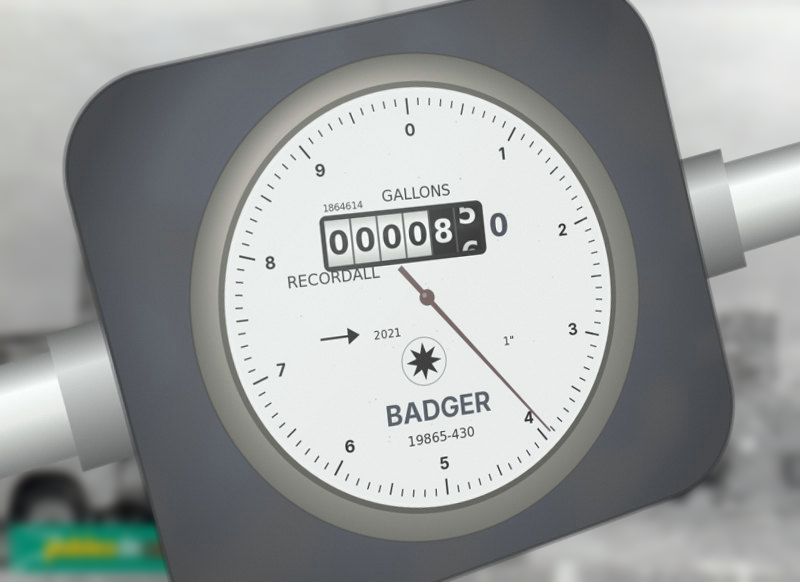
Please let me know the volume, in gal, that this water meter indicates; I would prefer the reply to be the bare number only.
853.9
